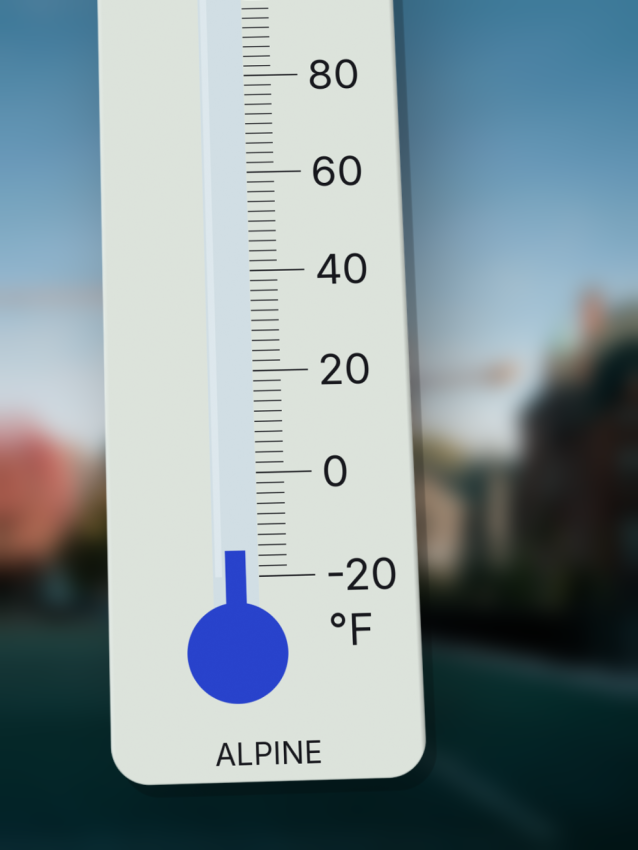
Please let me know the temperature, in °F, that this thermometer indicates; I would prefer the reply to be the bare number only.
-15
